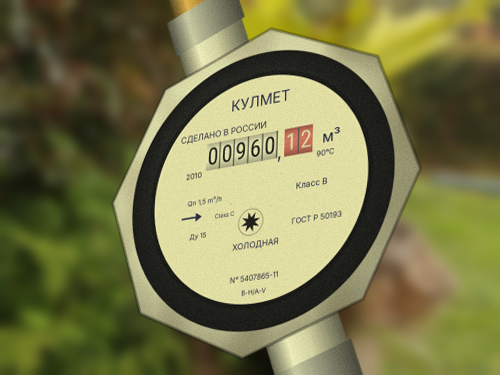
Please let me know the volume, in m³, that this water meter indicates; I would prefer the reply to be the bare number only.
960.12
